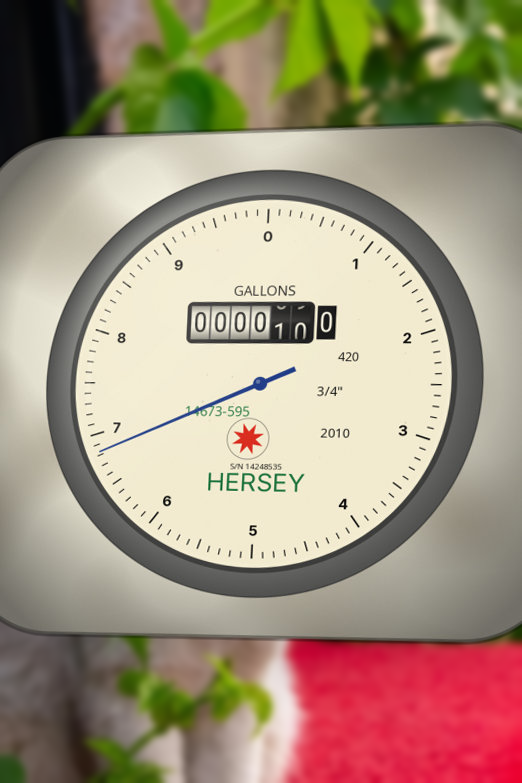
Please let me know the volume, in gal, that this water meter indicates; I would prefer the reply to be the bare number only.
96.8
